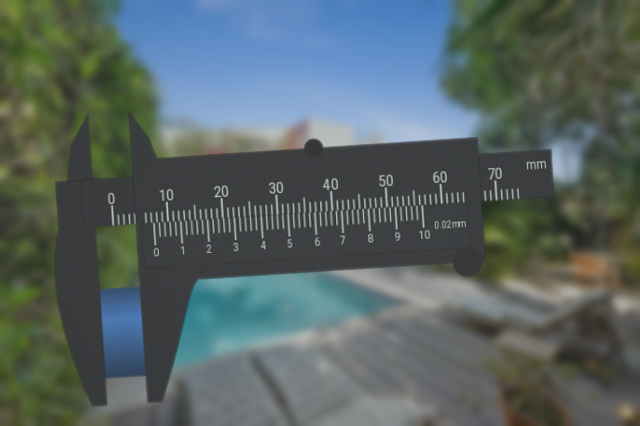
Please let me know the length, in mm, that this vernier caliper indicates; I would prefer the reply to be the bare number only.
7.4
